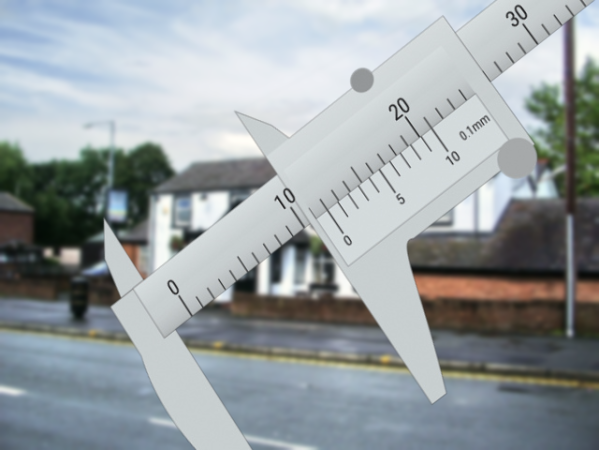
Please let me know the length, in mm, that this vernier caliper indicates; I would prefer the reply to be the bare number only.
12.0
